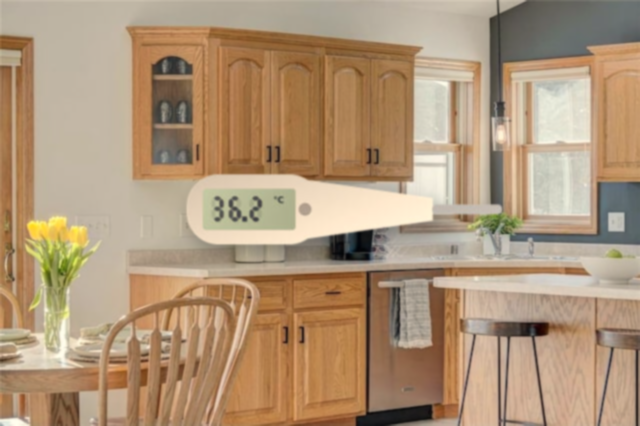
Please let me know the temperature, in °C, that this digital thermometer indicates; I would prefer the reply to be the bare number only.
36.2
